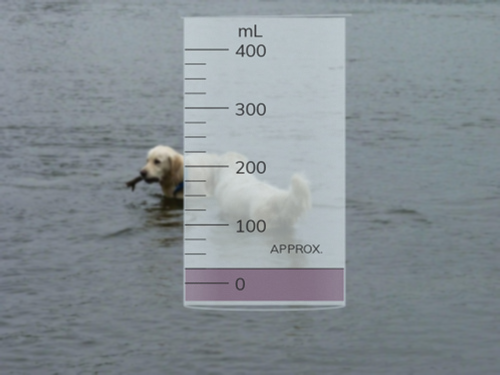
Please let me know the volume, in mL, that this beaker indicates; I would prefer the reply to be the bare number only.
25
